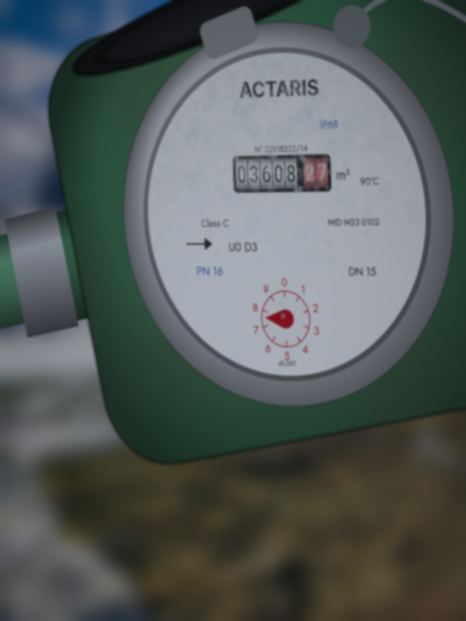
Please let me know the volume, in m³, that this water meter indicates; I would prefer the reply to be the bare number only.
3608.277
